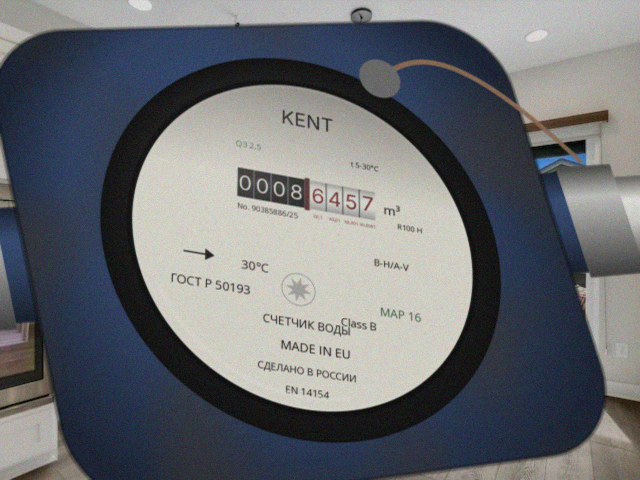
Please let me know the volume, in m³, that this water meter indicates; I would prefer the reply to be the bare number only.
8.6457
